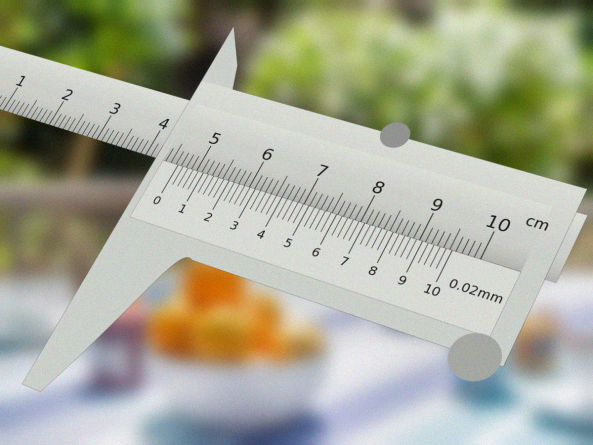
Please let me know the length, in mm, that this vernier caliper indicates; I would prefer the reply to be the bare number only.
46.4
